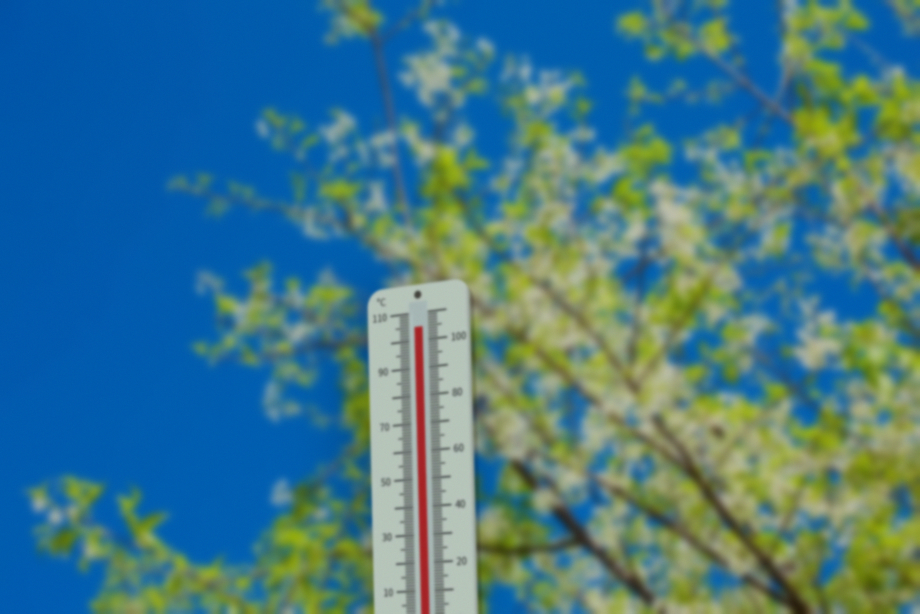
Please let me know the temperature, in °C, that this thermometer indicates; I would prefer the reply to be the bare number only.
105
